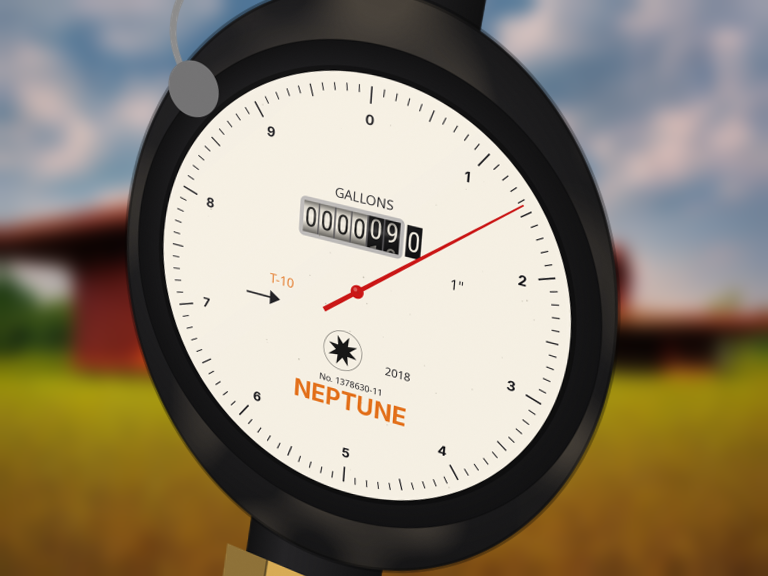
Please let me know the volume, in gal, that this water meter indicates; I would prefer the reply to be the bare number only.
91.4
